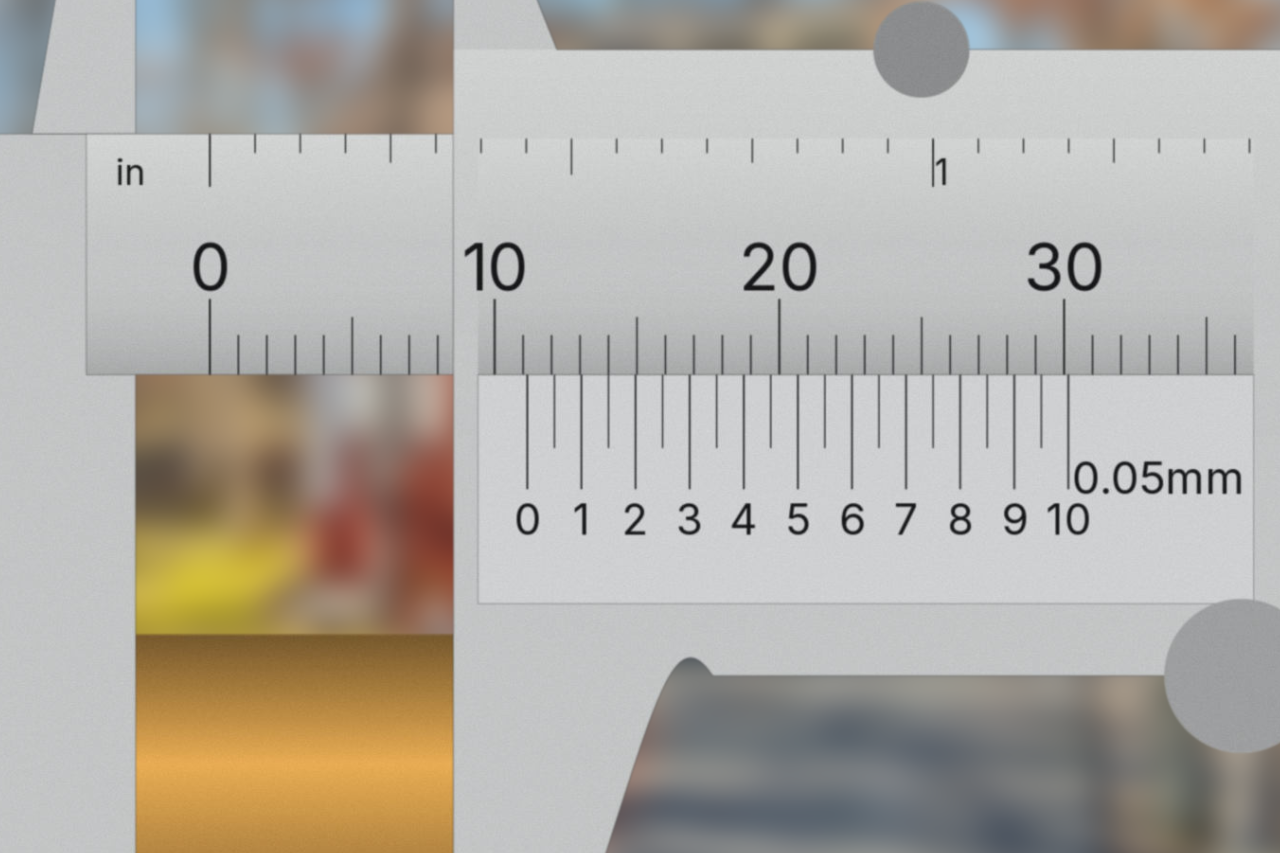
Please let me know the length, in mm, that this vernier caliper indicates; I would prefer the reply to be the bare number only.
11.15
